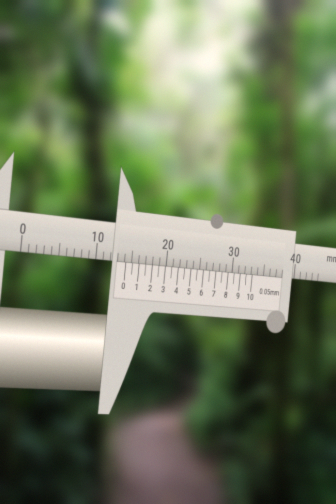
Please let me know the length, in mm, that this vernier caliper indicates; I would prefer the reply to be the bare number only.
14.2
